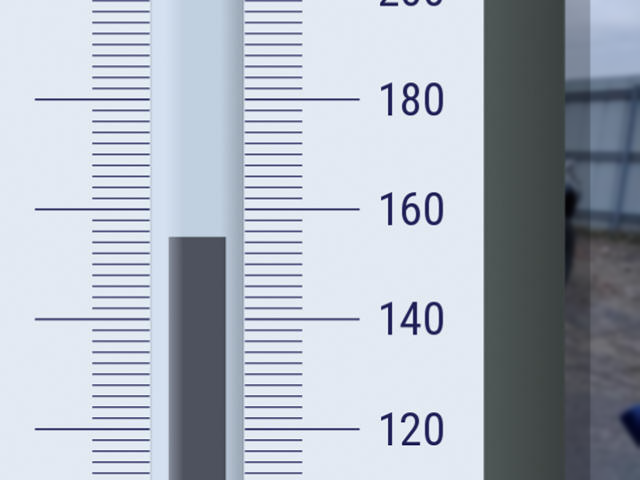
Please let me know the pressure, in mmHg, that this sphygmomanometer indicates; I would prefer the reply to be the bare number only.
155
